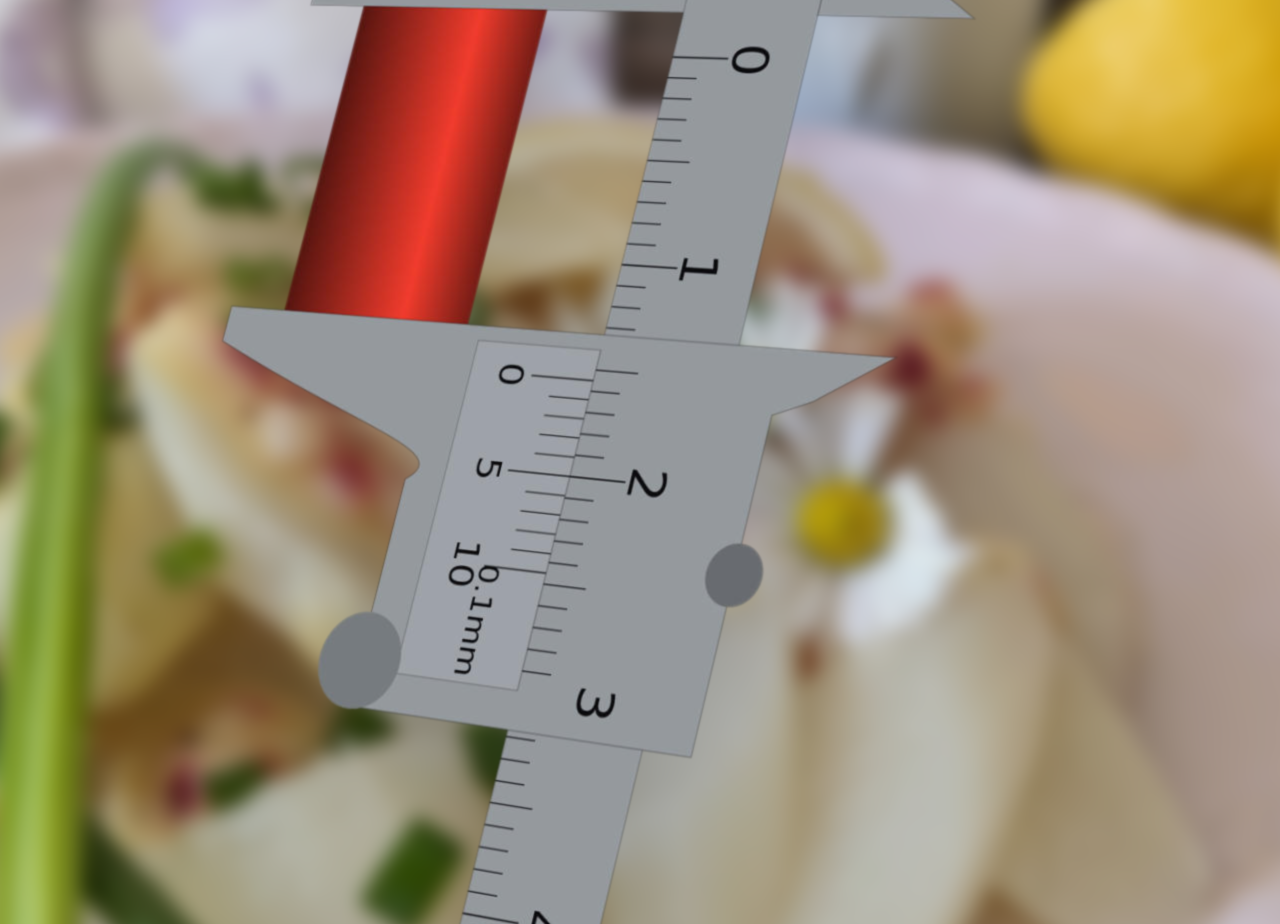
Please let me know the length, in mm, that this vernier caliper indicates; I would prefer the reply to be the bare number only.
15.5
